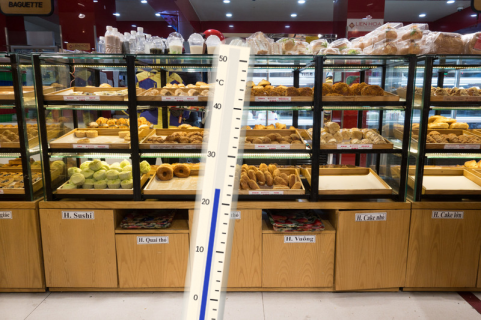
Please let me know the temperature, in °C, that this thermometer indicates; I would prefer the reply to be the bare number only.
23
